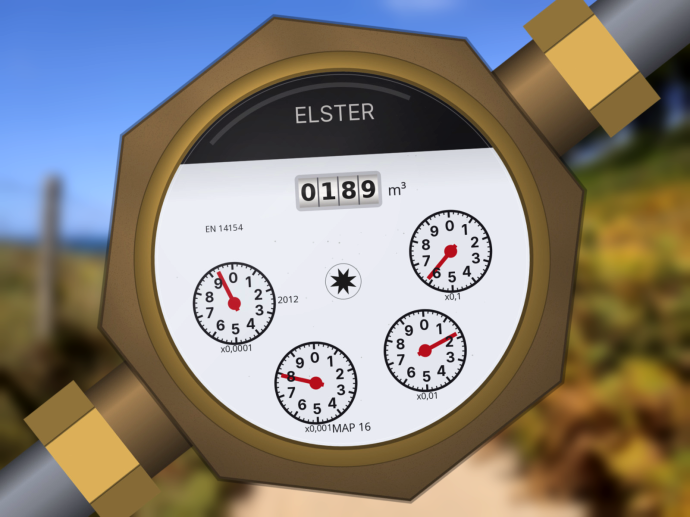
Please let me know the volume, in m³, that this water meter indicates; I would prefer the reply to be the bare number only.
189.6179
